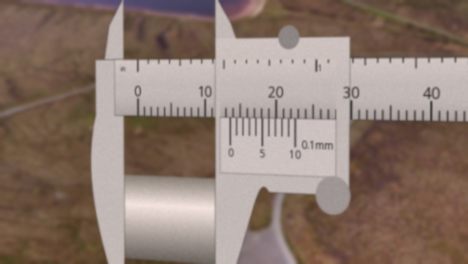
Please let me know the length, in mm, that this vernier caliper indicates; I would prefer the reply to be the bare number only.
13.6
